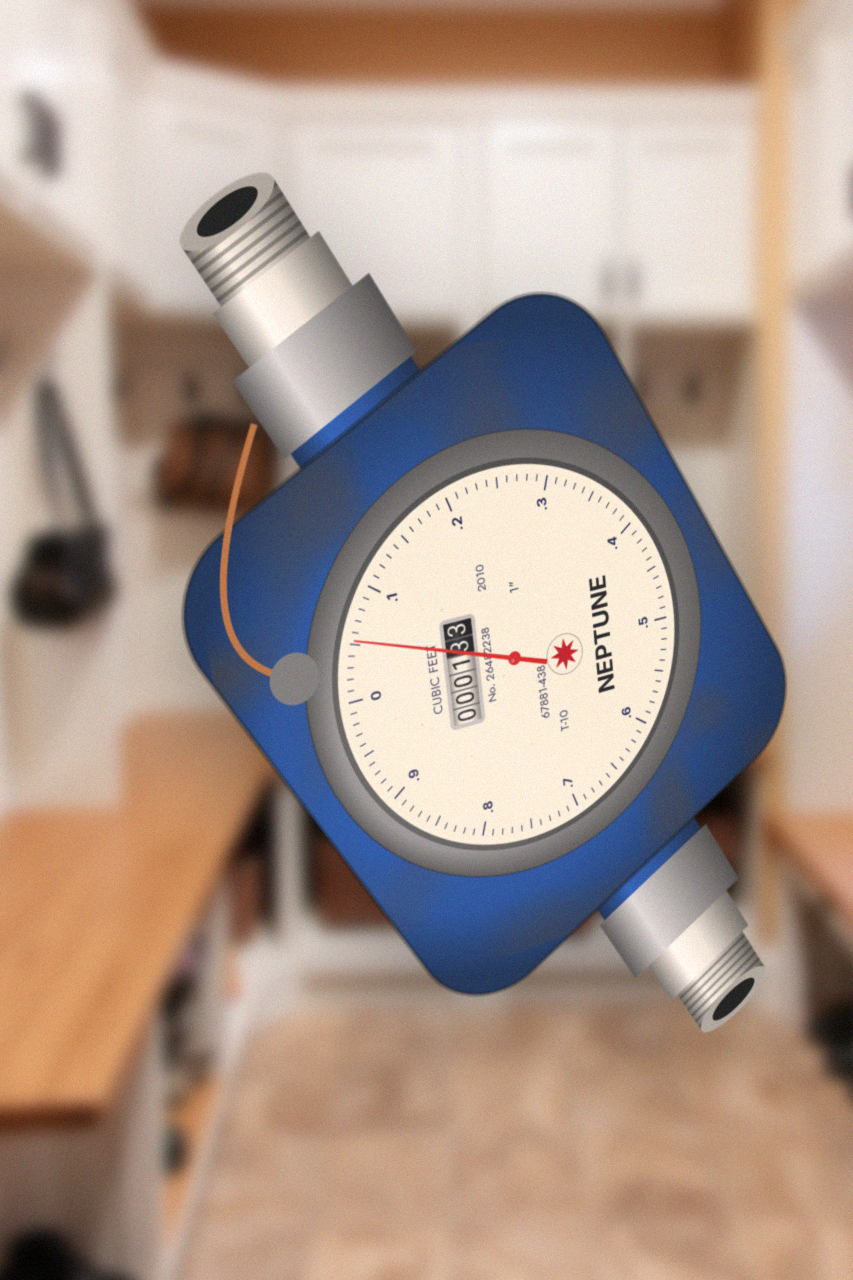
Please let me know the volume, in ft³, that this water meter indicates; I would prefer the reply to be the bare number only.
133.05
